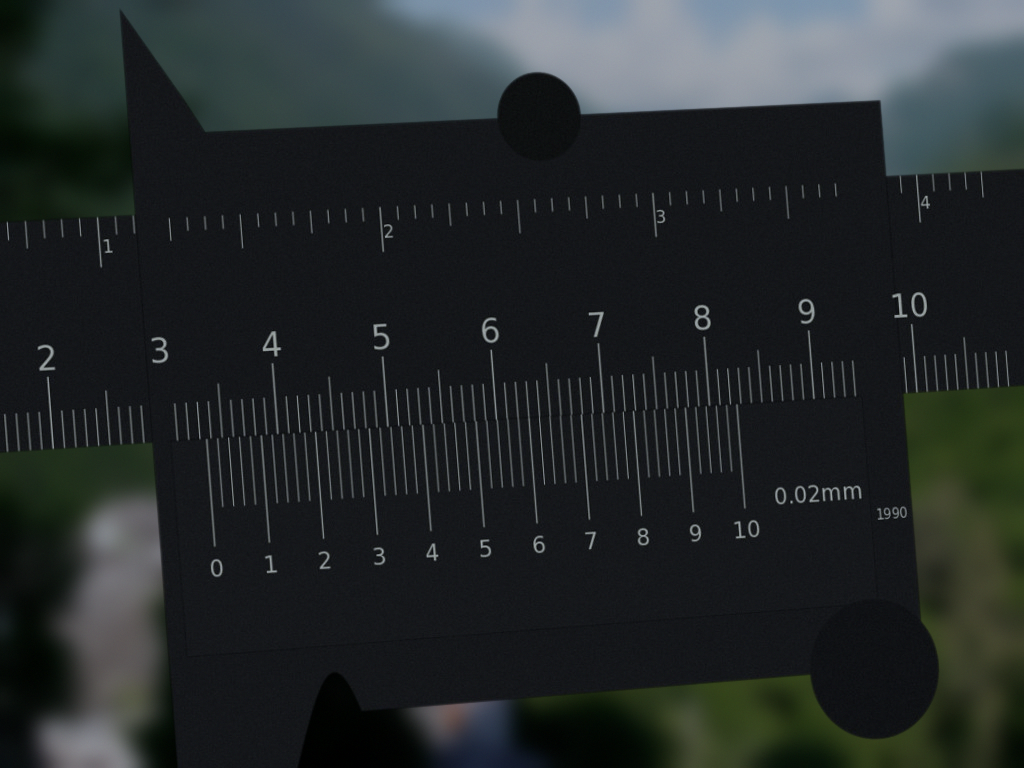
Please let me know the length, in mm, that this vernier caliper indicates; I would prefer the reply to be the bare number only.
33.6
